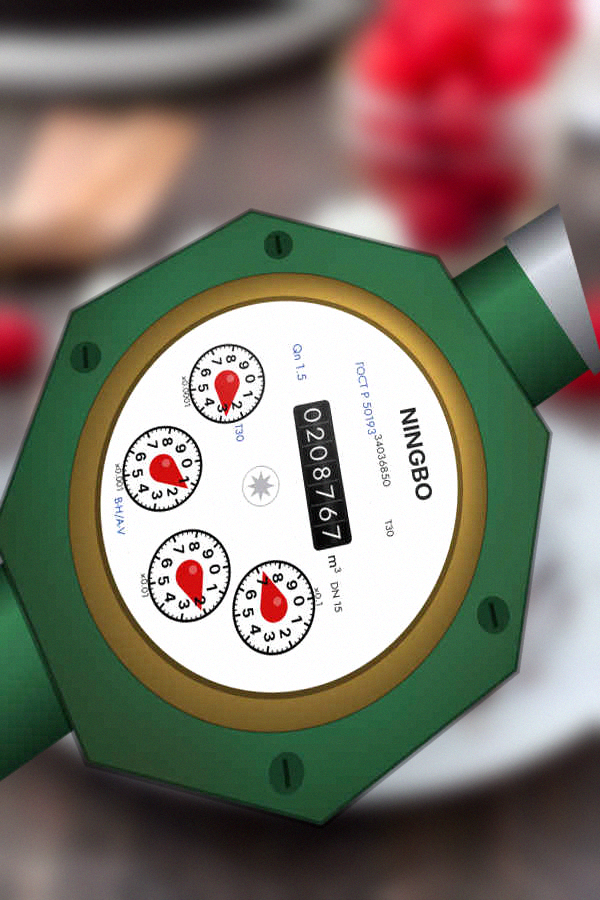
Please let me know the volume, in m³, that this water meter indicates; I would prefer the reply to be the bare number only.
208767.7212
